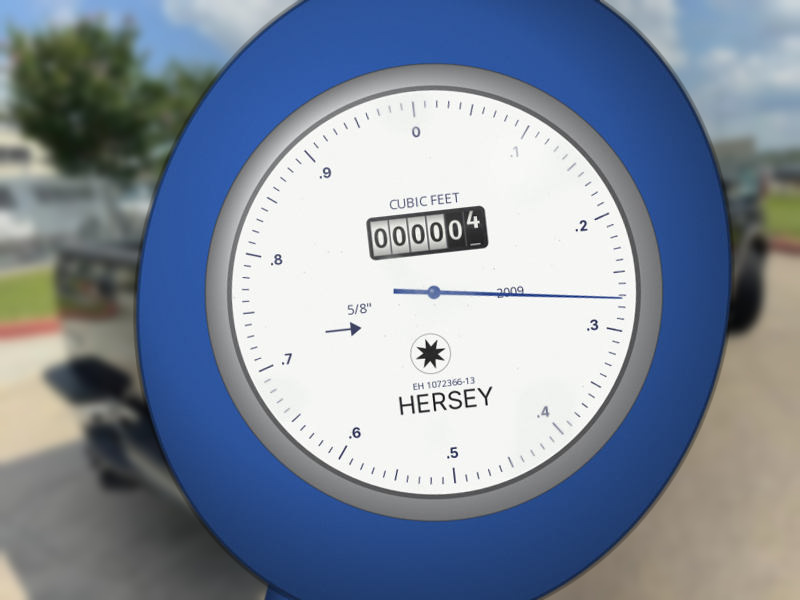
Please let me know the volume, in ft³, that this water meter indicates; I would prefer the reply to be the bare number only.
4.27
